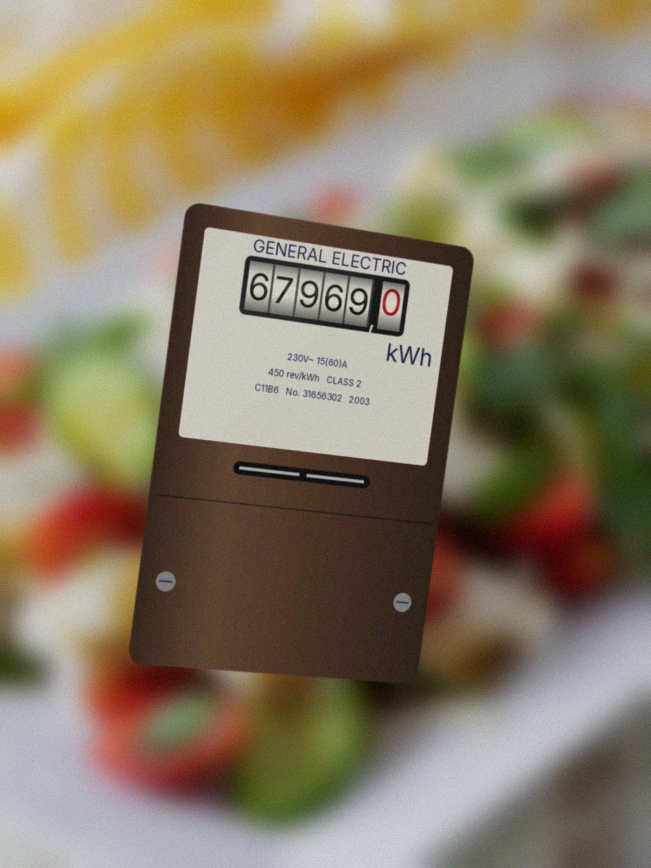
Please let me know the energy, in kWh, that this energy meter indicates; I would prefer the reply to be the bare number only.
67969.0
